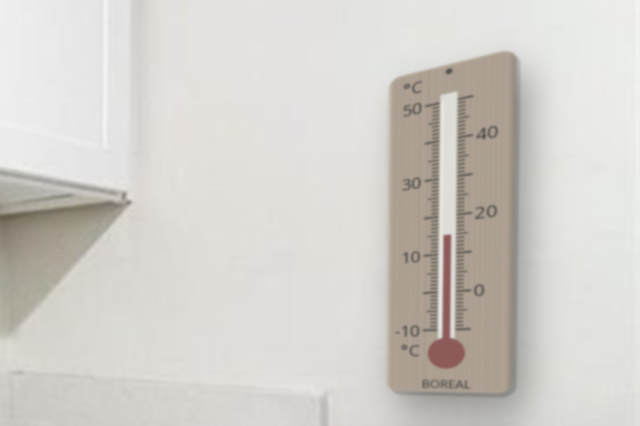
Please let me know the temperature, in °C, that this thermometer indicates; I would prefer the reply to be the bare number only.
15
